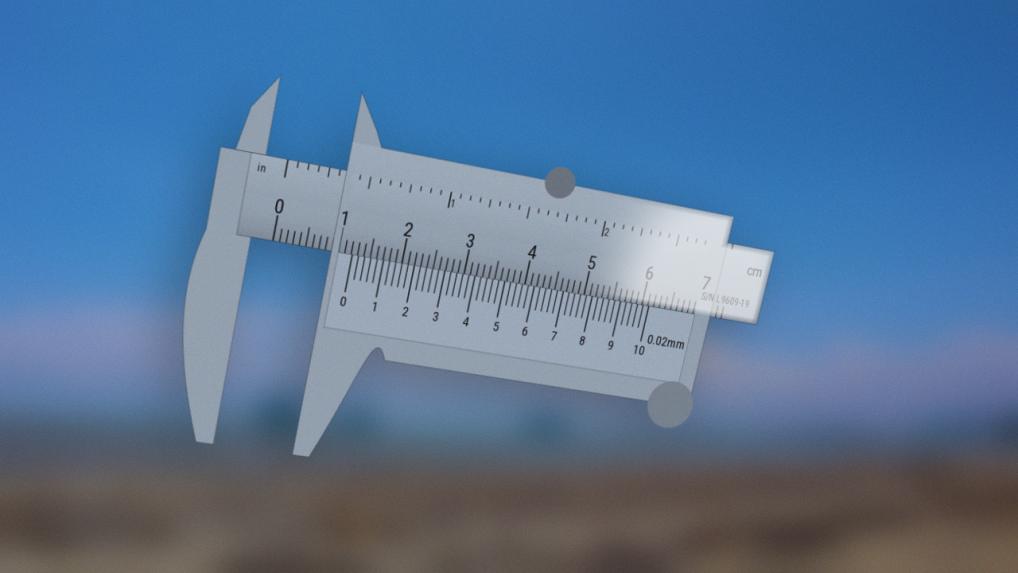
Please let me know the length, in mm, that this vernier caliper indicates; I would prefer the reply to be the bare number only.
12.2
